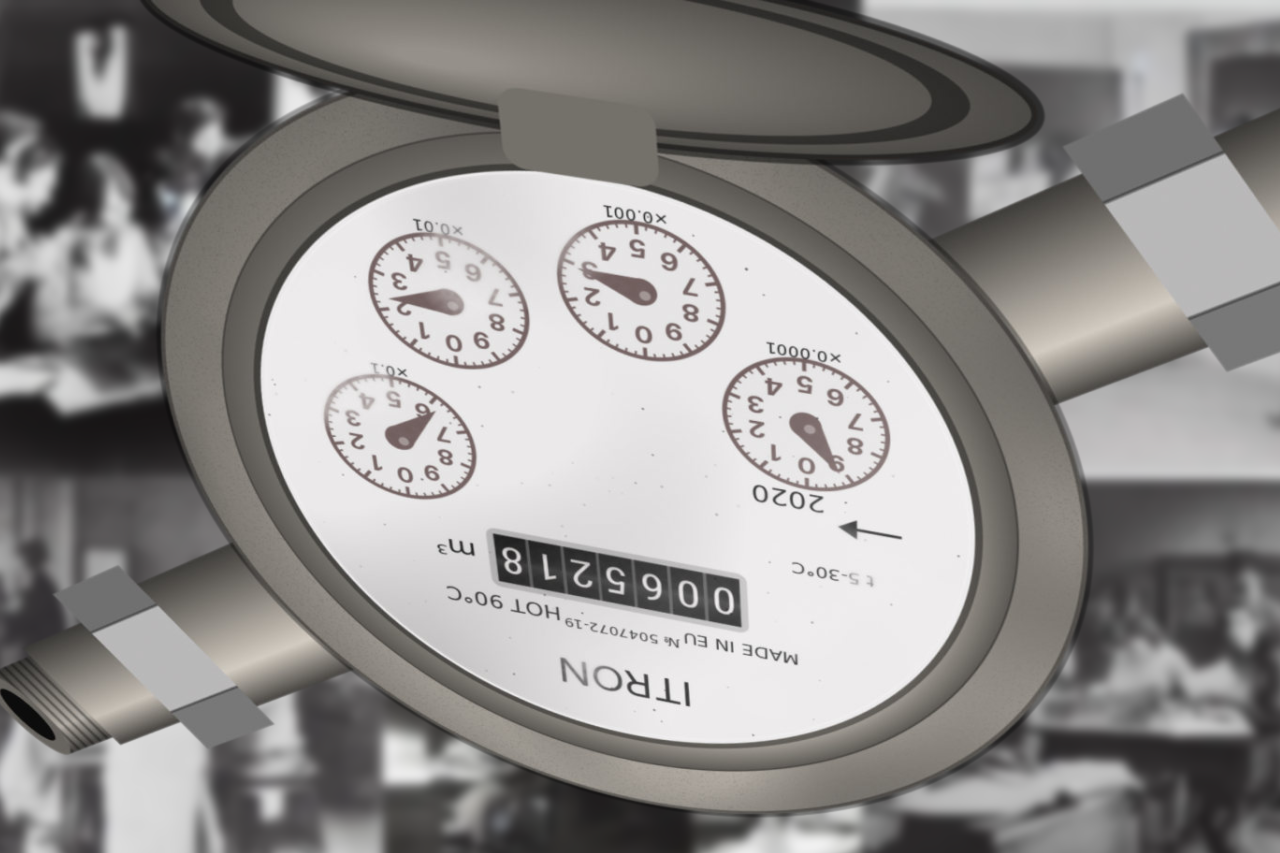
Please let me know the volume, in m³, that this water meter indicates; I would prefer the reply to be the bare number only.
65218.6229
